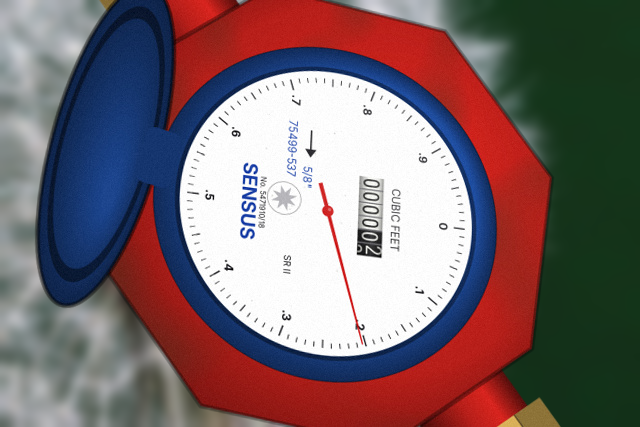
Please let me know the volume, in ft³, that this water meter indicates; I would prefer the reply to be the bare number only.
2.20
